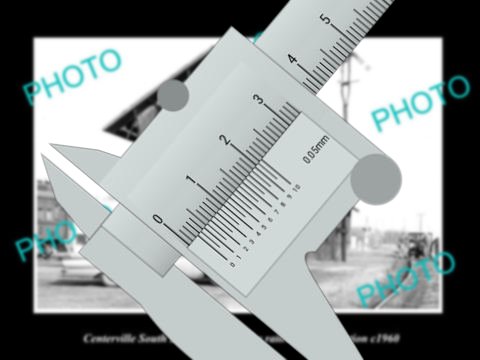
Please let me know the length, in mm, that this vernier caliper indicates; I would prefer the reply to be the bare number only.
2.5
